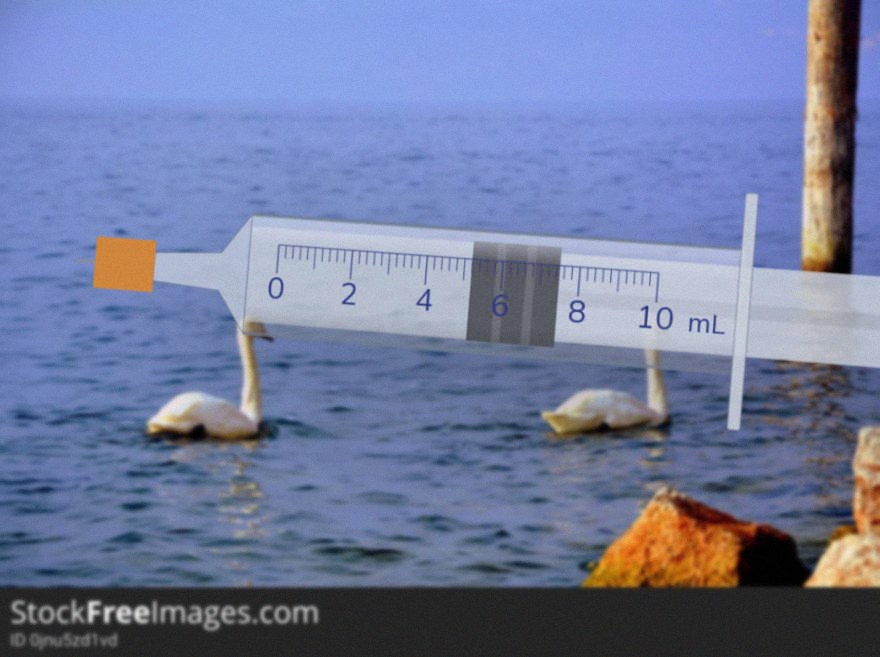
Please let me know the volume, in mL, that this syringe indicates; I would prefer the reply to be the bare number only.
5.2
